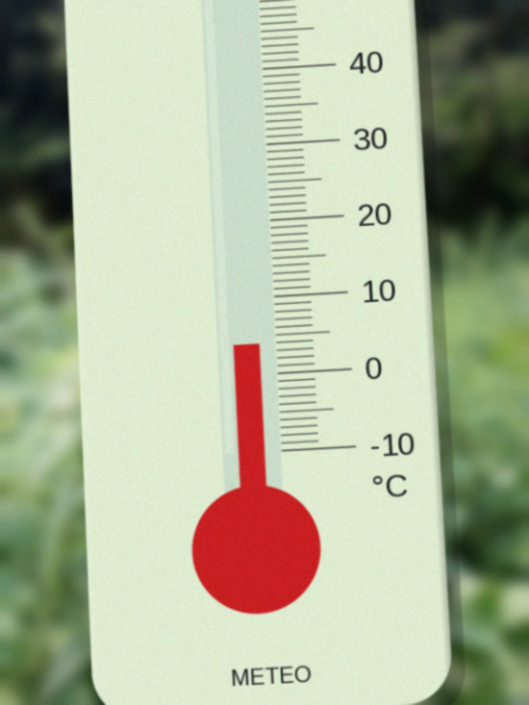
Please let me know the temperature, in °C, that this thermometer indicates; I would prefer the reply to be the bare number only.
4
